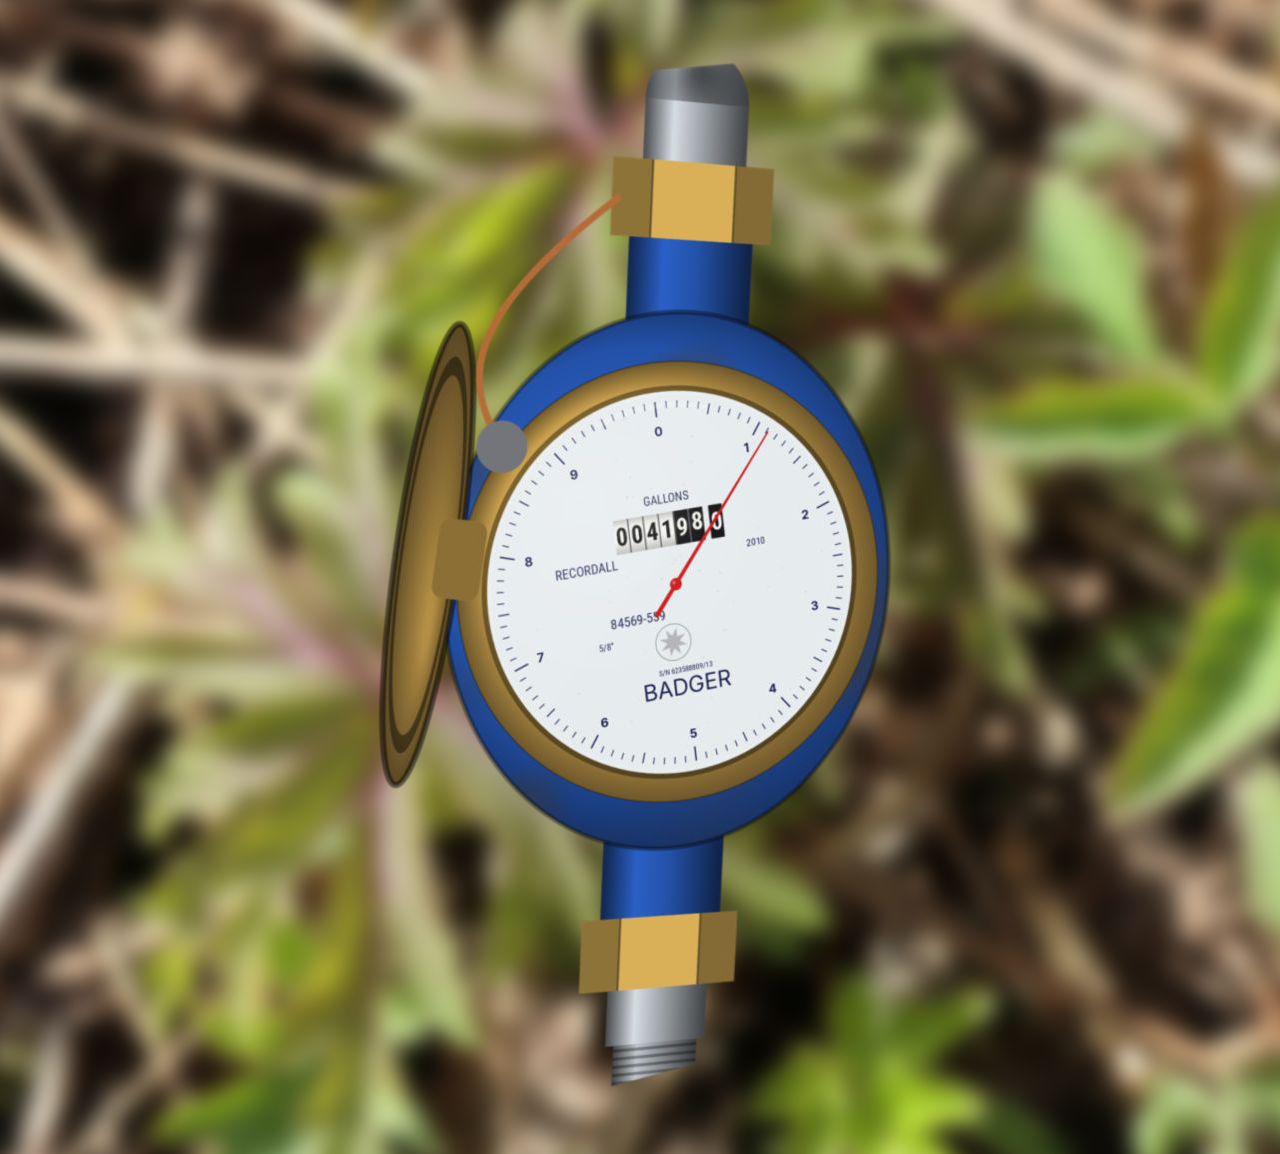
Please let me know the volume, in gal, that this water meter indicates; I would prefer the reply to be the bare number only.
41981.1
